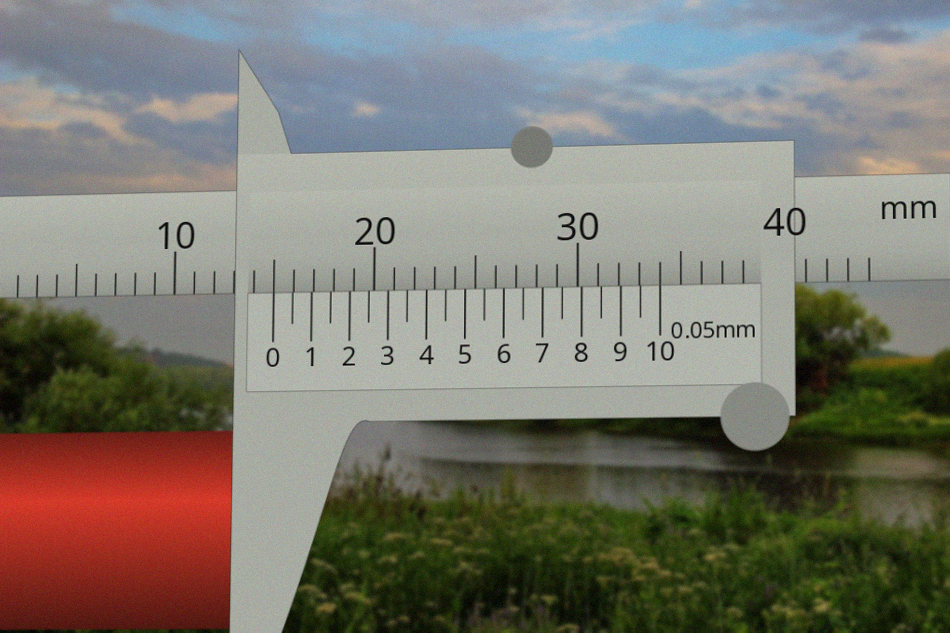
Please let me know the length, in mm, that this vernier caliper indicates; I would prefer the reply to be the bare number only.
15.0
